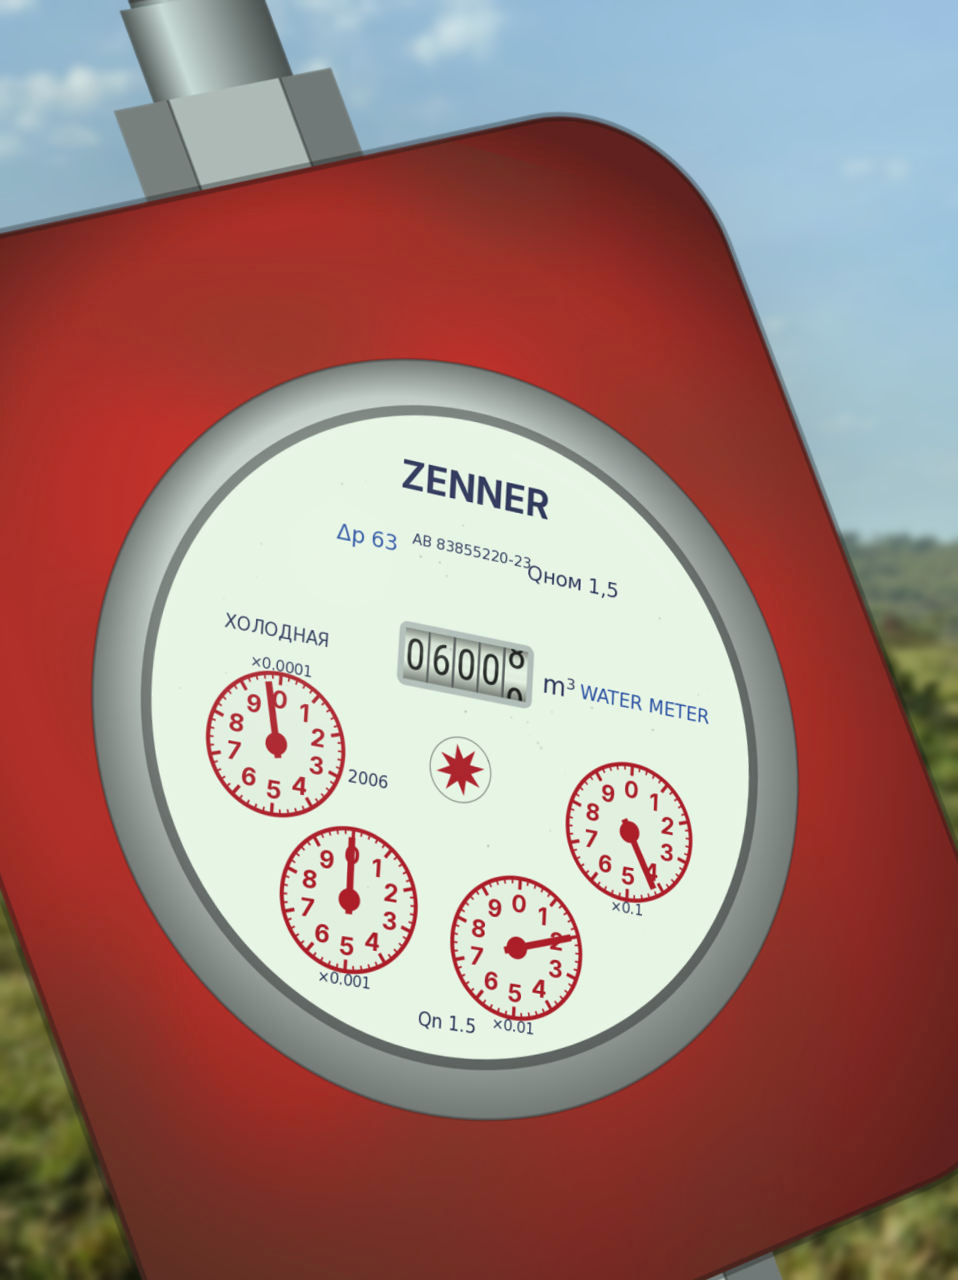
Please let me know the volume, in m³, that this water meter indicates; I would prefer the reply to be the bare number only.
6008.4199
